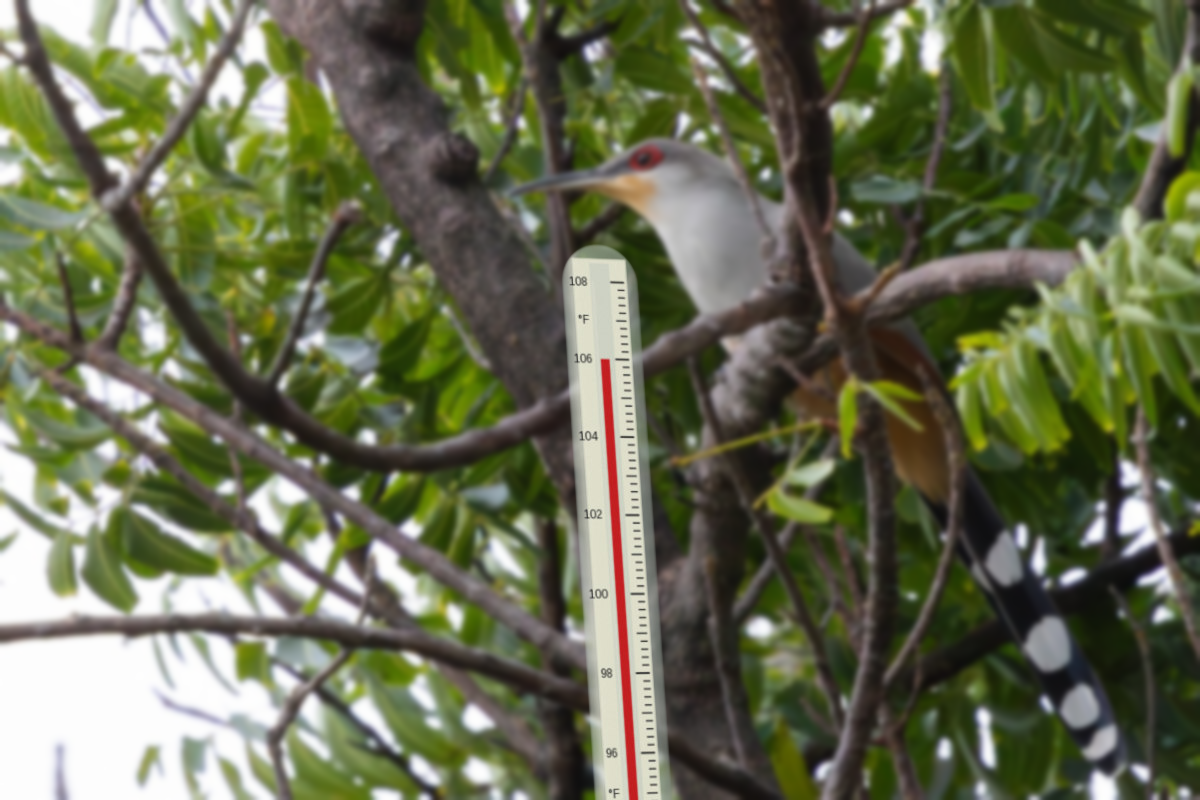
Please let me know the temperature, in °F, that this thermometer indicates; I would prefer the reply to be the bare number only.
106
